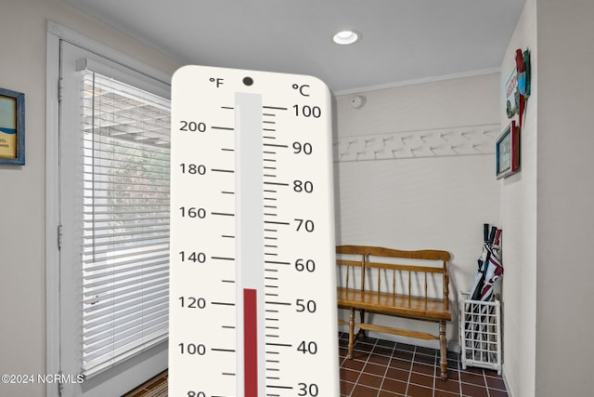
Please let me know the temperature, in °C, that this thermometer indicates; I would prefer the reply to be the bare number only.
53
